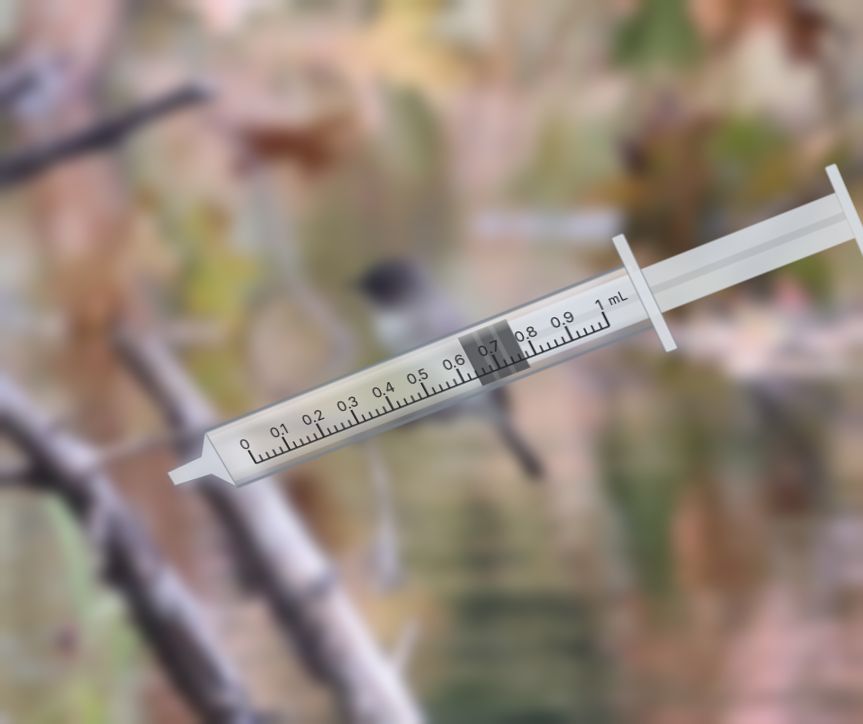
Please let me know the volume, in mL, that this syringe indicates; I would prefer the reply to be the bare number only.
0.64
